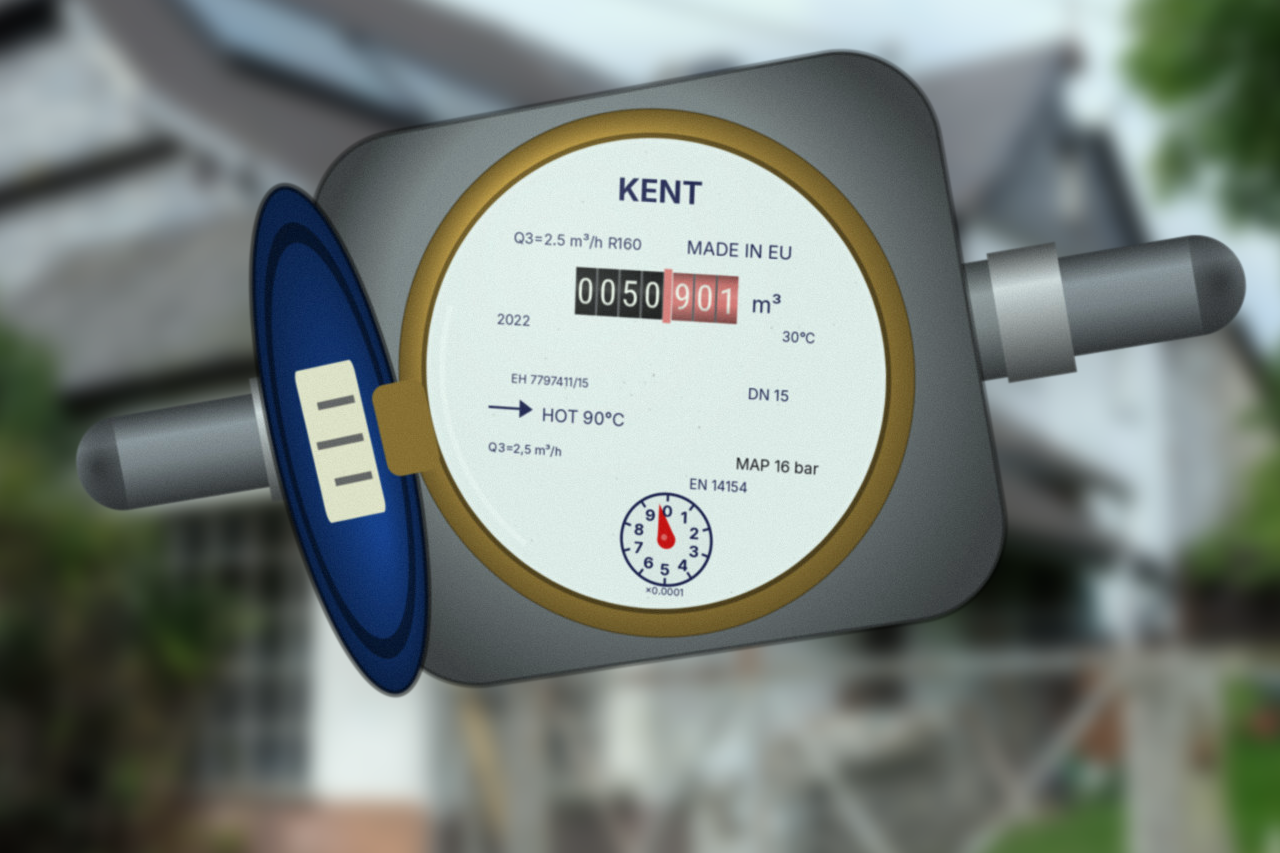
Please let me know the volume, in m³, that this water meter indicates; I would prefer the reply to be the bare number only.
50.9009
